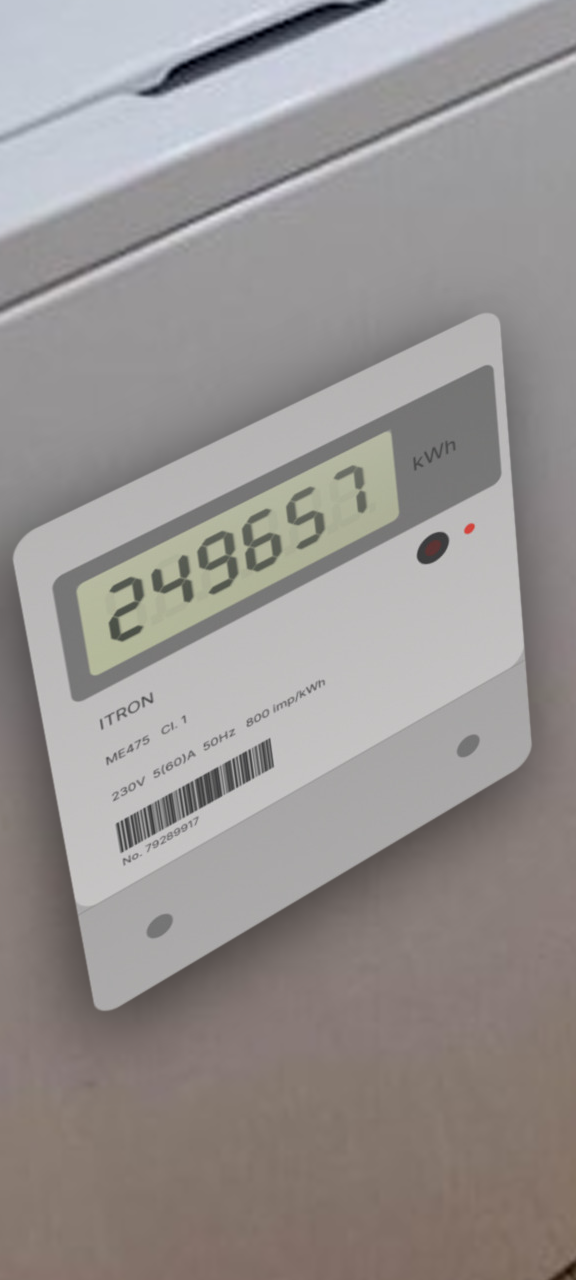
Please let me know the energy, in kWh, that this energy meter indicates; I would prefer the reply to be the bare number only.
249657
